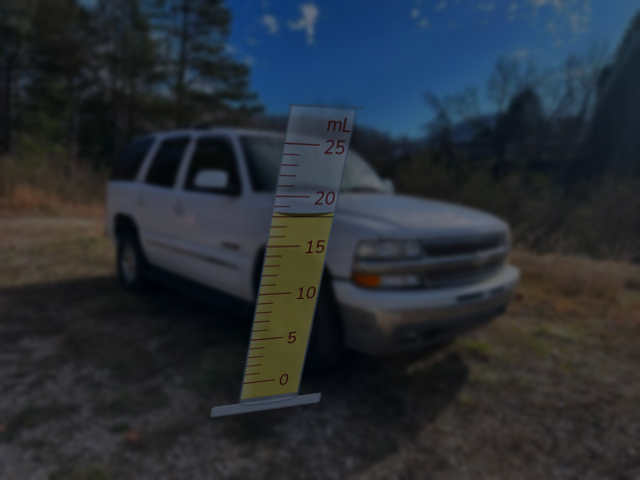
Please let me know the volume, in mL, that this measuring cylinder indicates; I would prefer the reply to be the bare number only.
18
